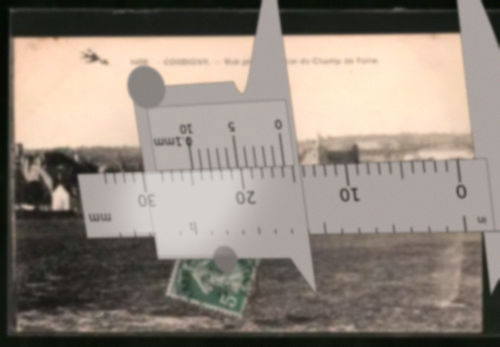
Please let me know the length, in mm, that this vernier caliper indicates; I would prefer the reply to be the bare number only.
15.8
